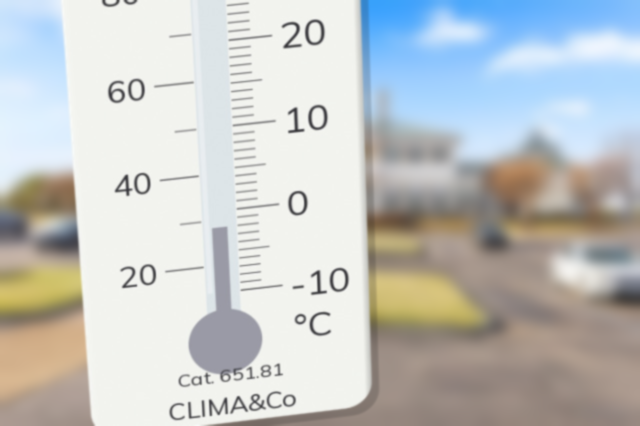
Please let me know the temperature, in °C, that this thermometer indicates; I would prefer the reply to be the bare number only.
-2
